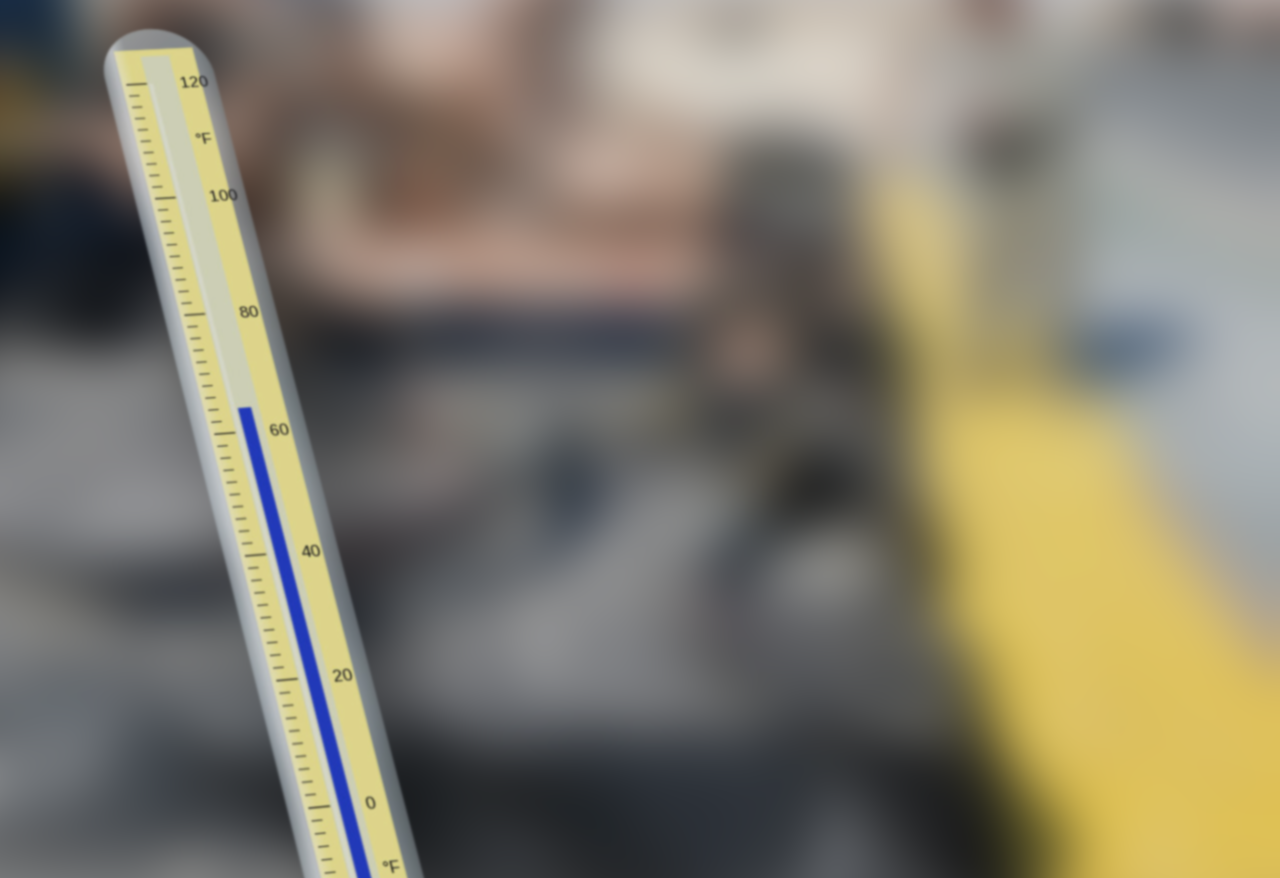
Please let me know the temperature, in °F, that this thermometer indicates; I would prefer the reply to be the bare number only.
64
